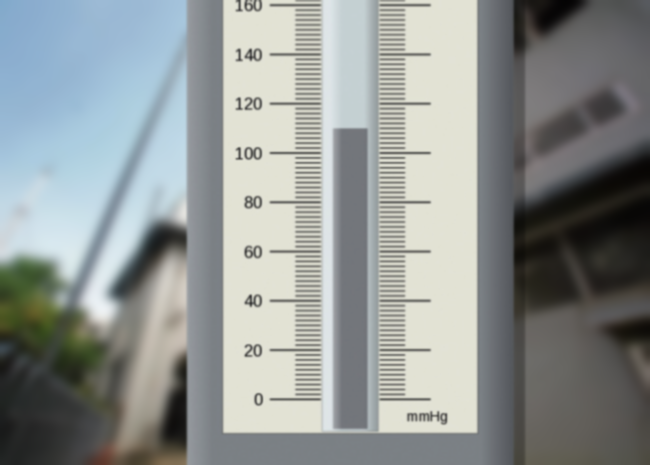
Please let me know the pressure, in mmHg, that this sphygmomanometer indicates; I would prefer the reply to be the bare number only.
110
